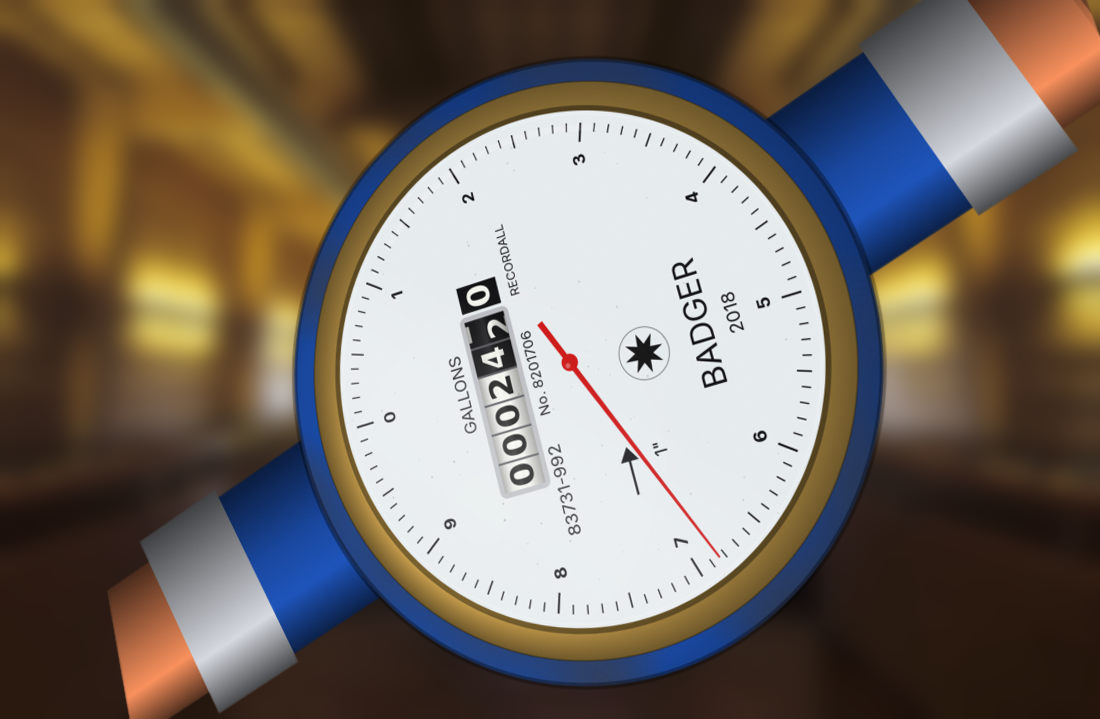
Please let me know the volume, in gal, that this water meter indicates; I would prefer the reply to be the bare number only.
2416.8
